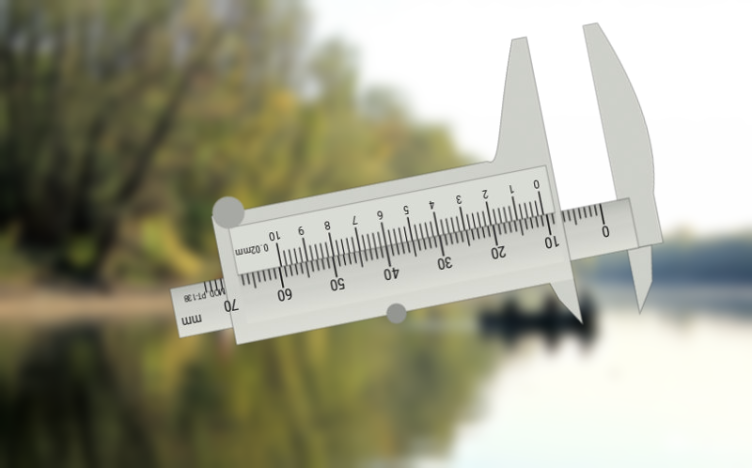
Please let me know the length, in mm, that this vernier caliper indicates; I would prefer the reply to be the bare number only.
10.6
